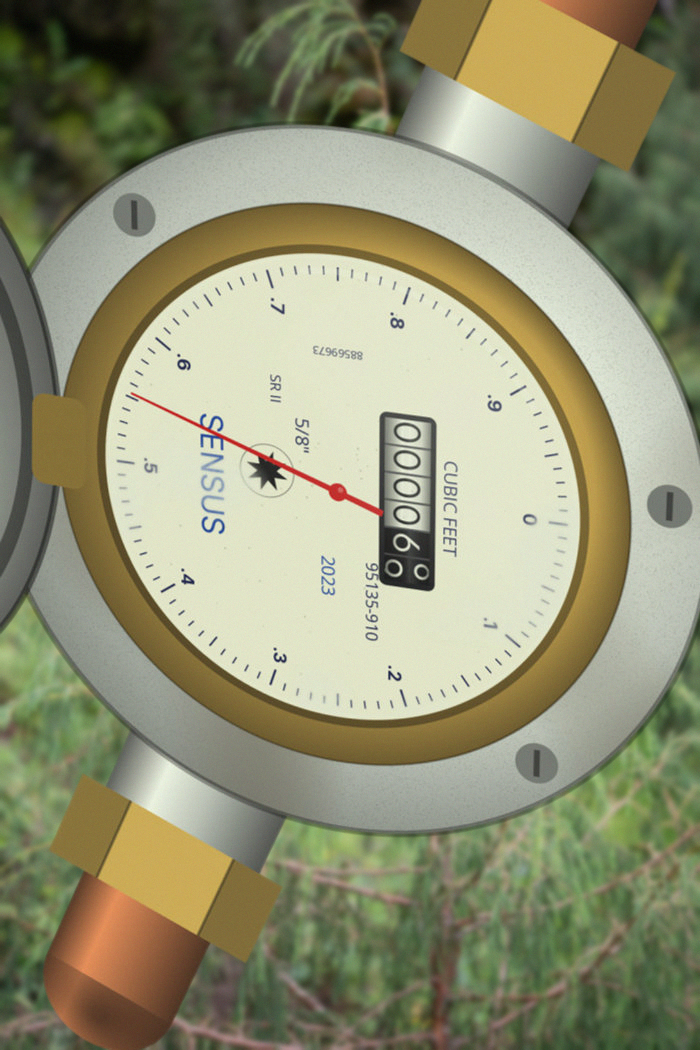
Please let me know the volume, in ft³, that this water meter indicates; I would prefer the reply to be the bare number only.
68.55
